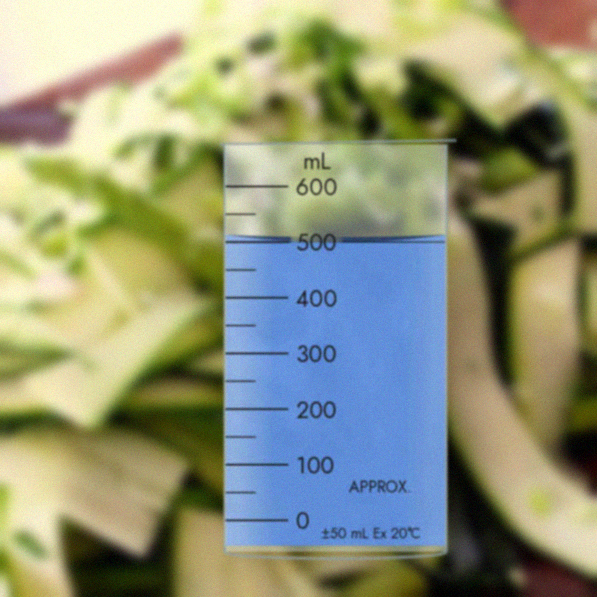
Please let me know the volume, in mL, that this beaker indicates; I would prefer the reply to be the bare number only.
500
